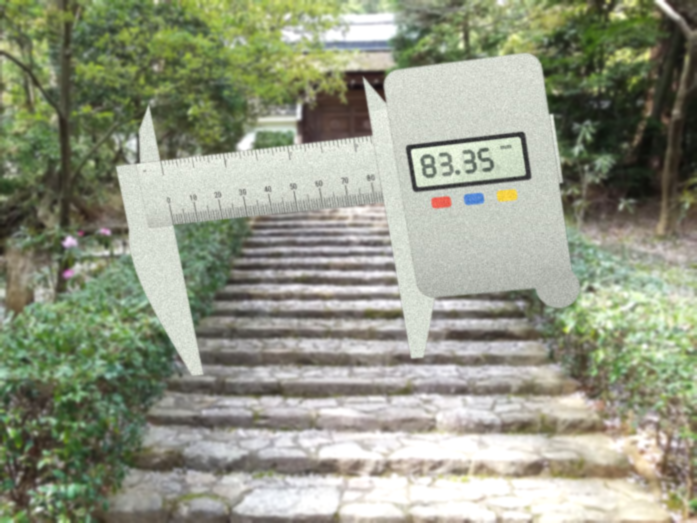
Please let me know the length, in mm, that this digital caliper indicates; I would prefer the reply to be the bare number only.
83.35
